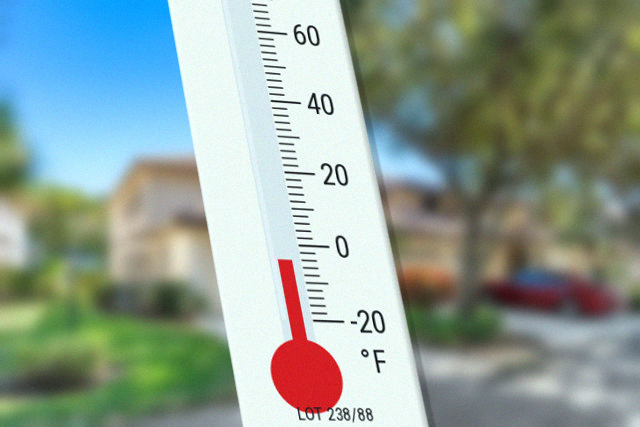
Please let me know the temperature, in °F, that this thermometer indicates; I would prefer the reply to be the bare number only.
-4
